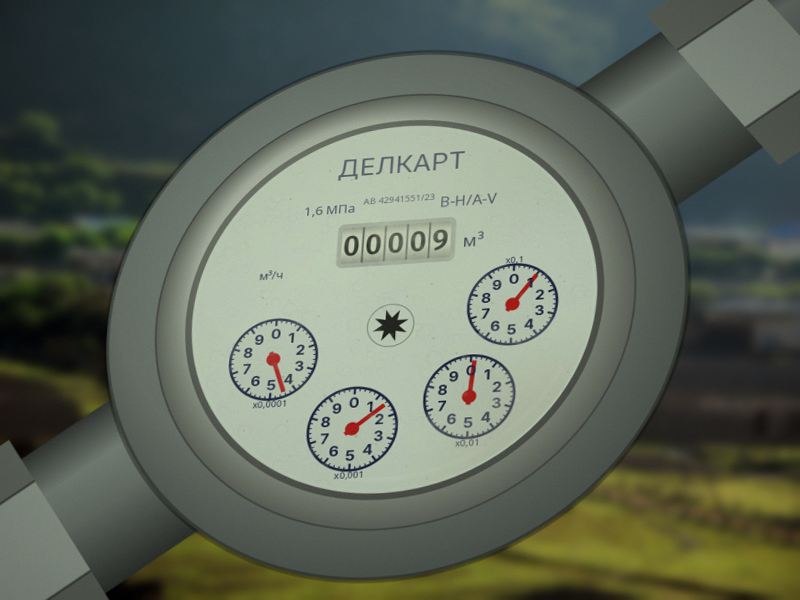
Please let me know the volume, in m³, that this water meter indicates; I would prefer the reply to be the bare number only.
9.1014
